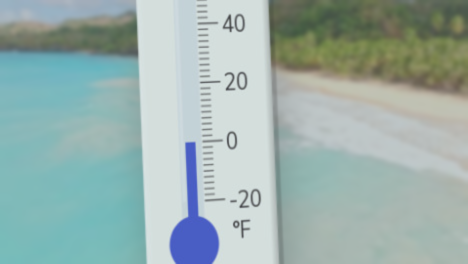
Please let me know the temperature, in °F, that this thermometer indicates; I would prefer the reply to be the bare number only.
0
